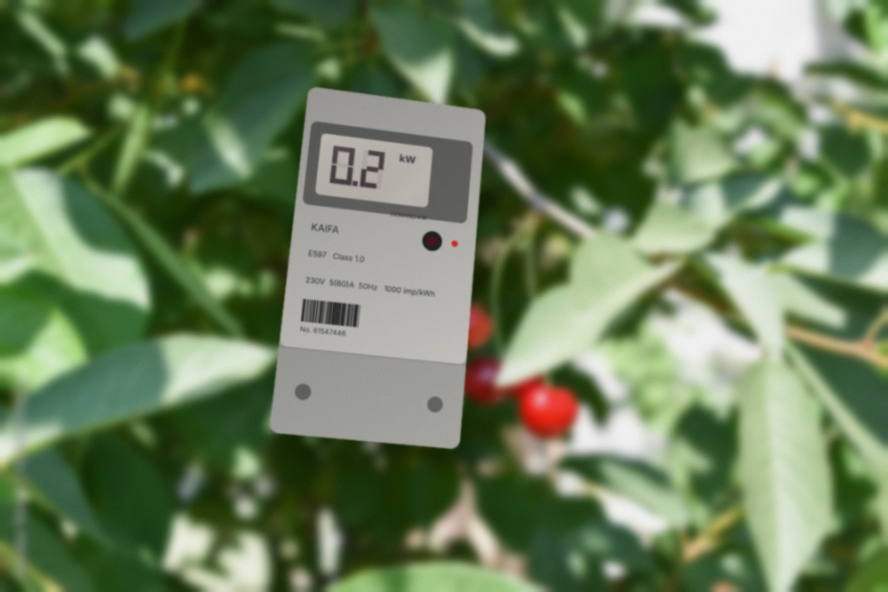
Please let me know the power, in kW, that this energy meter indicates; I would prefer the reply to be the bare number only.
0.2
